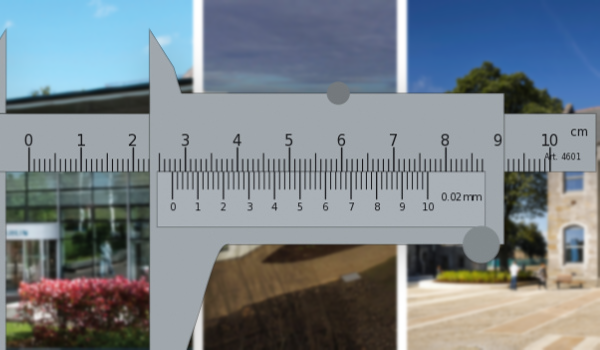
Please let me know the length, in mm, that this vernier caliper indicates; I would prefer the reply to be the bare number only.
27.5
